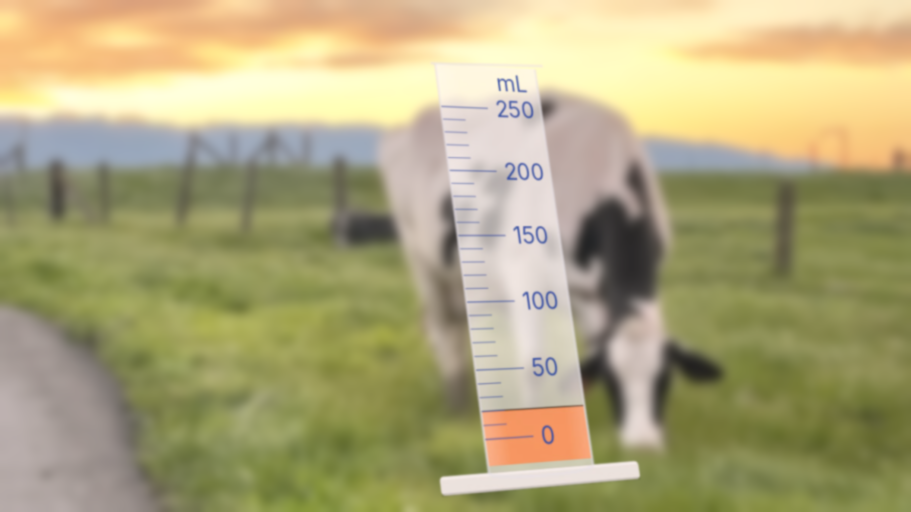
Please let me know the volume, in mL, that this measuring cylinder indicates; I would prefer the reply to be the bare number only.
20
